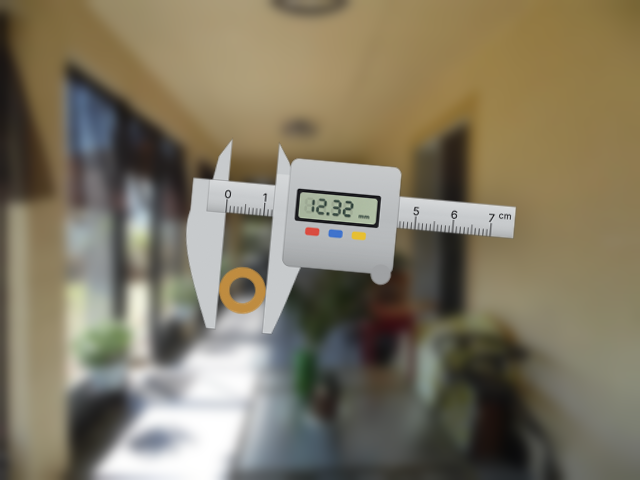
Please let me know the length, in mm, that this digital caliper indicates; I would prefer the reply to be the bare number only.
12.32
